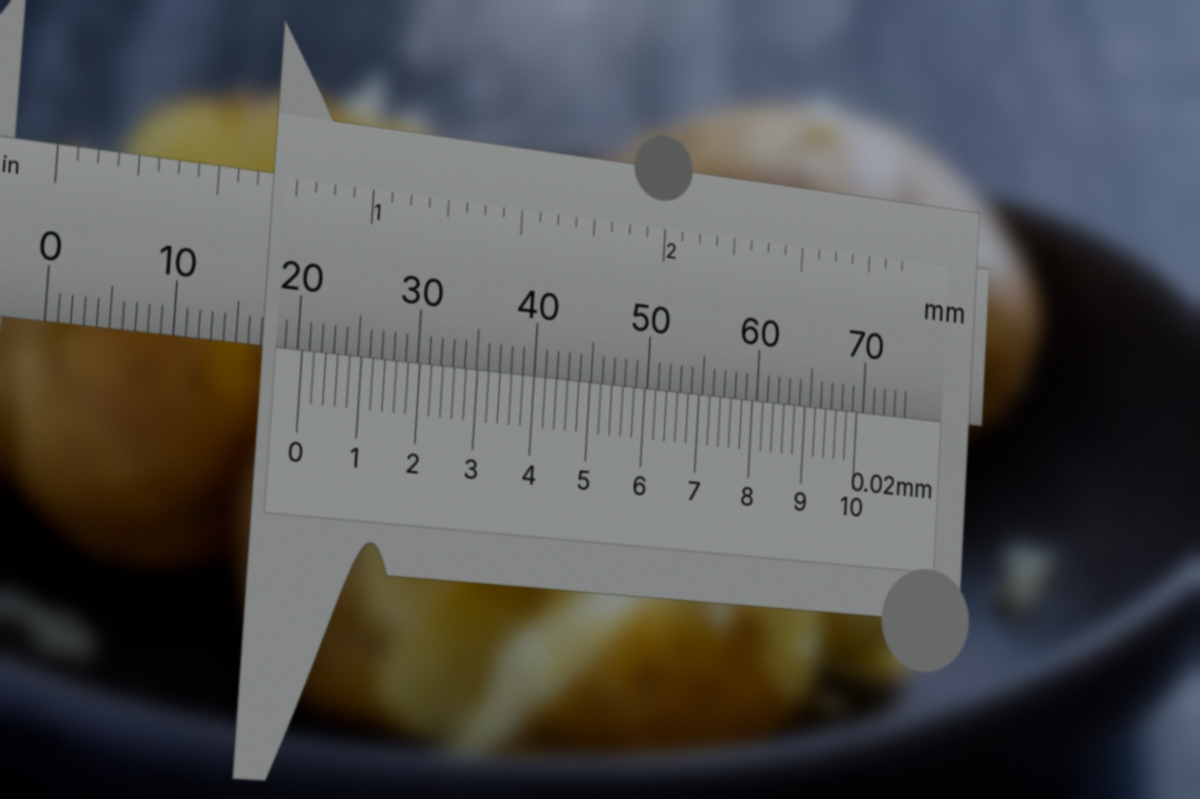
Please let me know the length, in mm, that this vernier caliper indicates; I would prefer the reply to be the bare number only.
20.4
